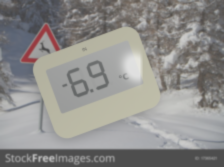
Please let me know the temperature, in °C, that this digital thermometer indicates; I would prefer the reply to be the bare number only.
-6.9
